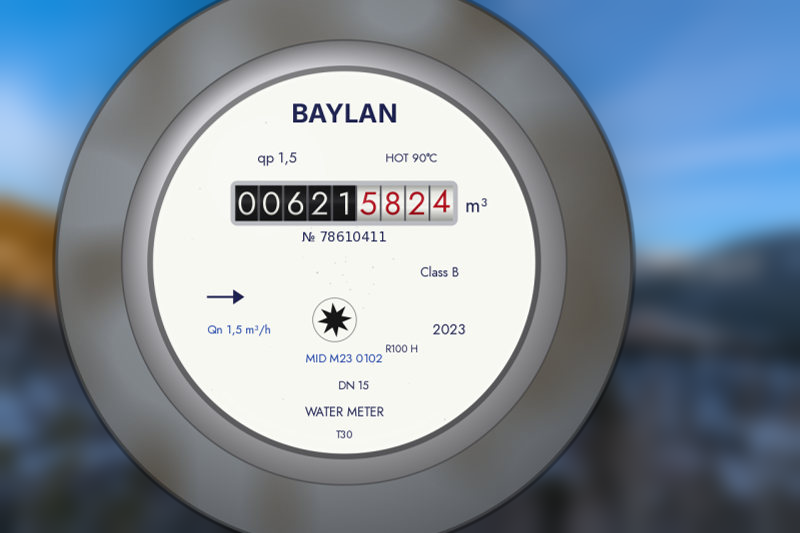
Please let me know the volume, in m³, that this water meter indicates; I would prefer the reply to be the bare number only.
621.5824
